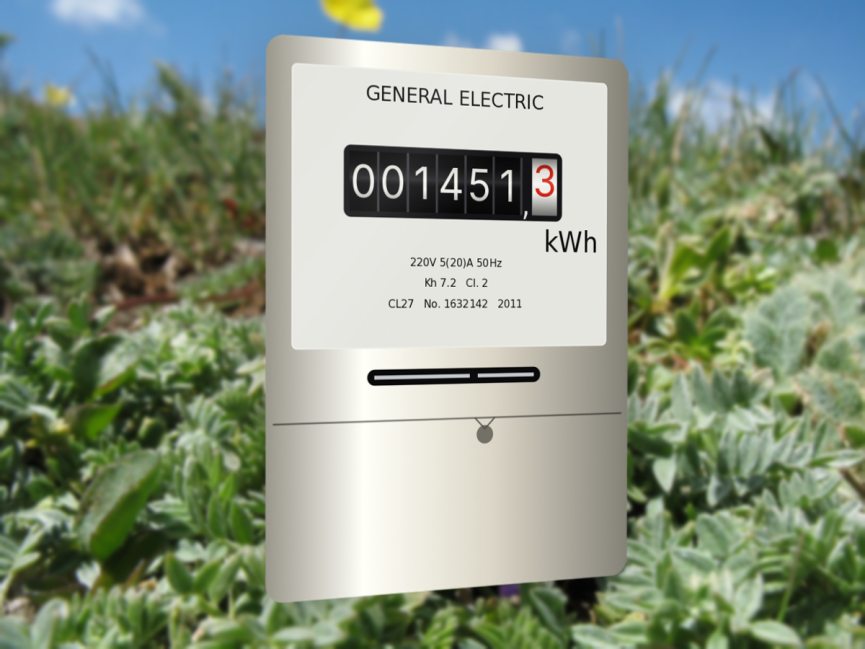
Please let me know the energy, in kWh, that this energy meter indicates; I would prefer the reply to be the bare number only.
1451.3
